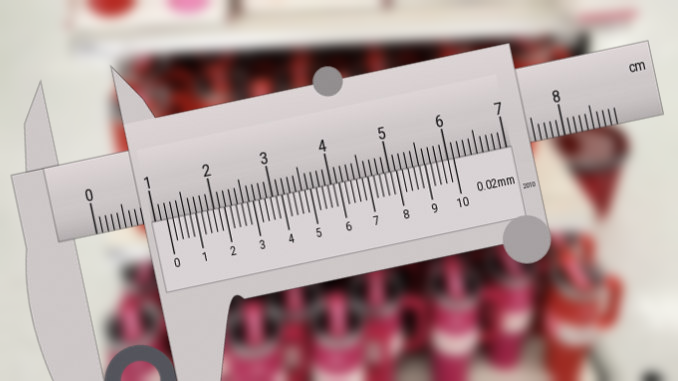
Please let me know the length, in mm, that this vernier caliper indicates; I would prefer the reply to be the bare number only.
12.0
